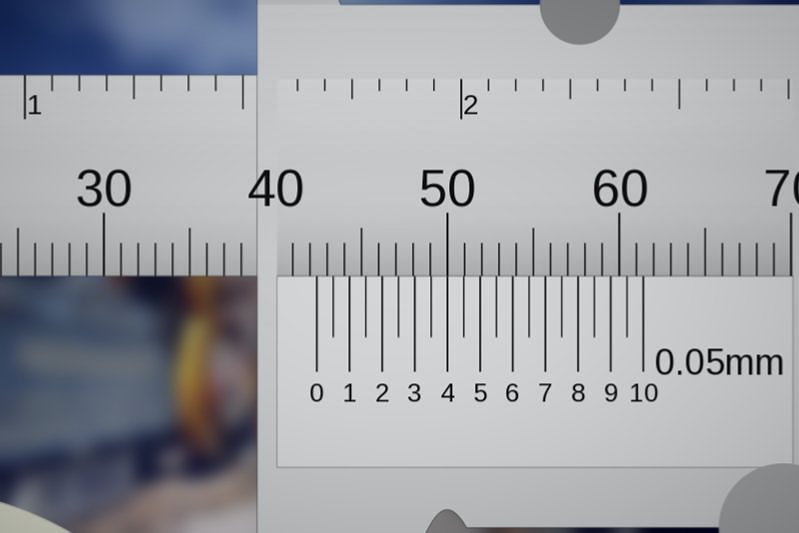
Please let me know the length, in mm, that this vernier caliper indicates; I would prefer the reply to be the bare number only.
42.4
